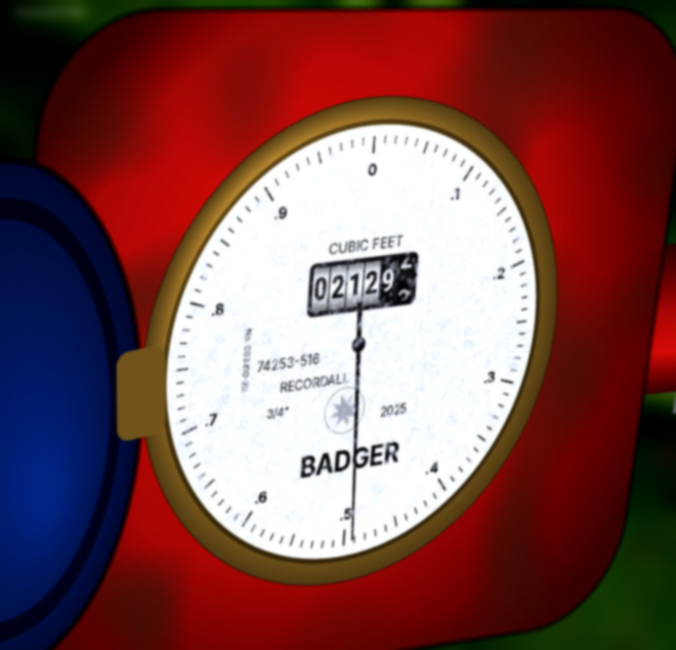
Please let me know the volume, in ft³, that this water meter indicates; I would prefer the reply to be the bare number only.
21292.49
